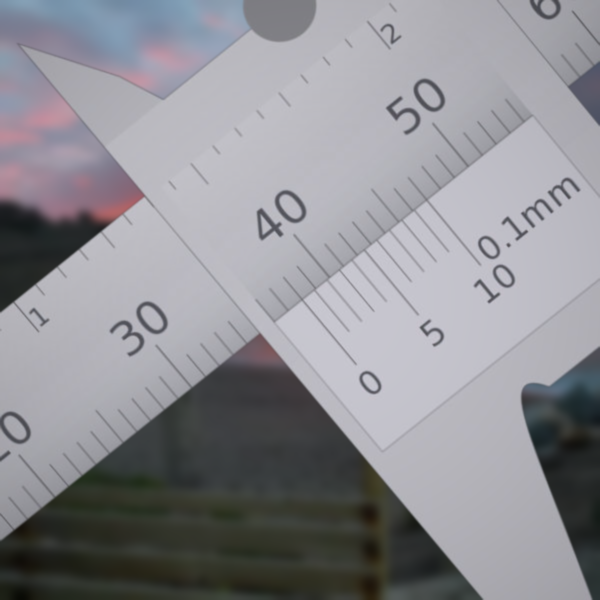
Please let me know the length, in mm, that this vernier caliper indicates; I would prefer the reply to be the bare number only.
38.0
